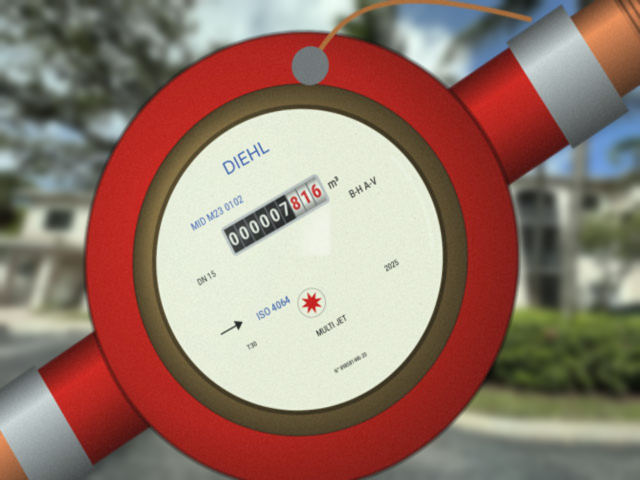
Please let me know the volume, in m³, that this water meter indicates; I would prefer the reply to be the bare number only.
7.816
